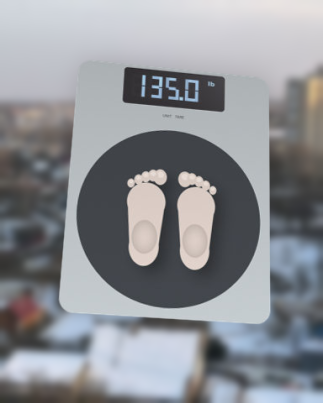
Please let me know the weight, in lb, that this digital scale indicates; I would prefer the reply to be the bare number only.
135.0
